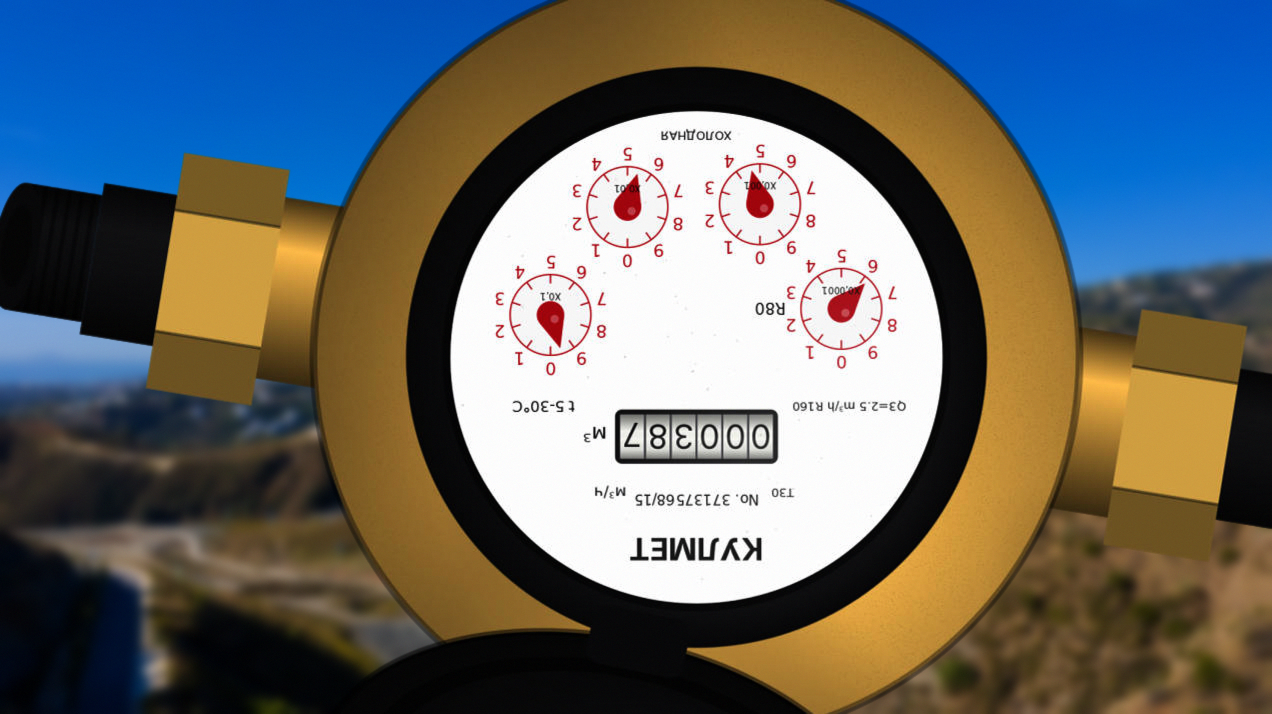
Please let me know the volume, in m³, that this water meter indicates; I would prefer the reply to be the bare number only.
386.9546
